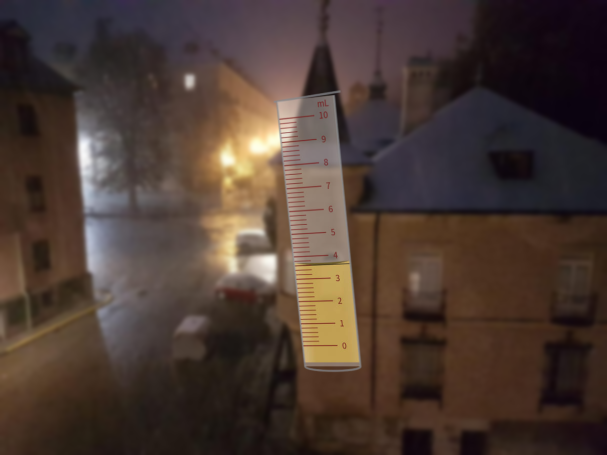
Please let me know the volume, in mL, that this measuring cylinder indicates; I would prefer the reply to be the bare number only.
3.6
